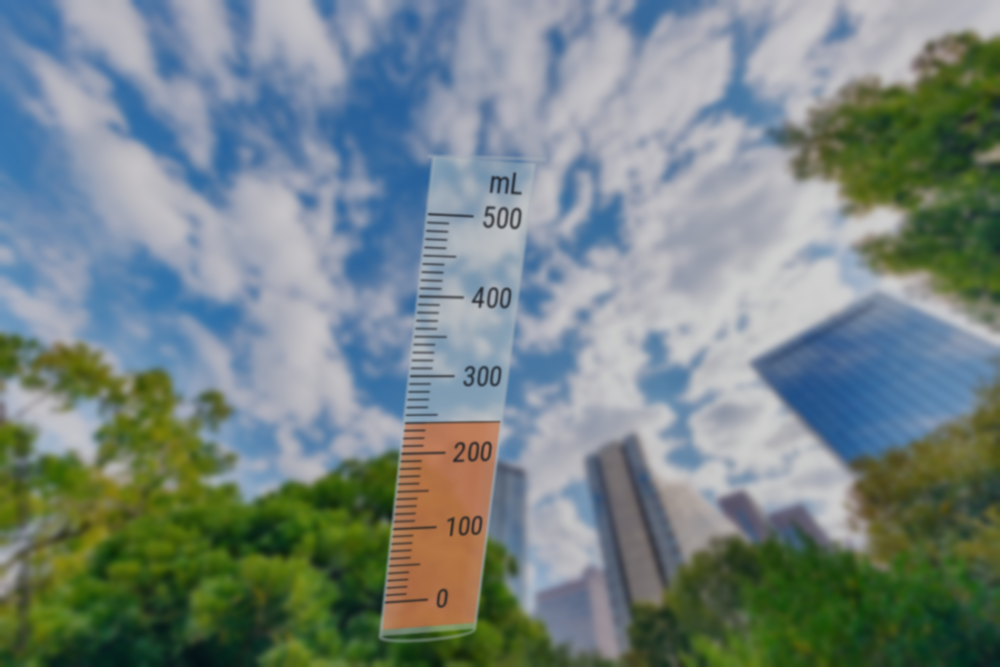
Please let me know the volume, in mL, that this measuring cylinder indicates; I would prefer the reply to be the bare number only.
240
